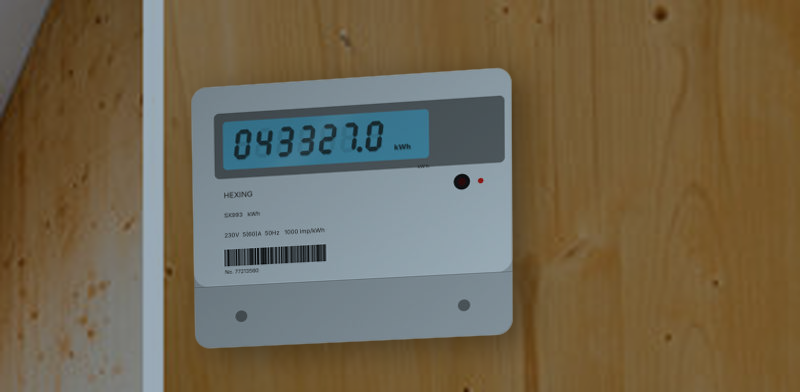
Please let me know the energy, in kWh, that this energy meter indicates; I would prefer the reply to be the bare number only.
43327.0
